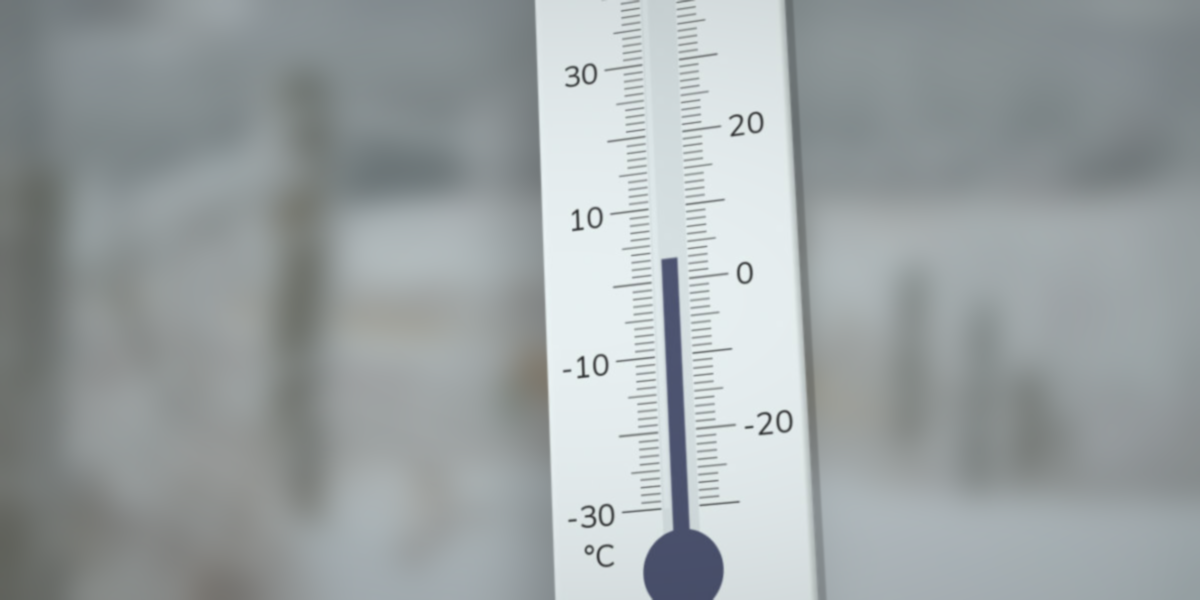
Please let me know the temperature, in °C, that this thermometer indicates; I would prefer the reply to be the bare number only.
3
